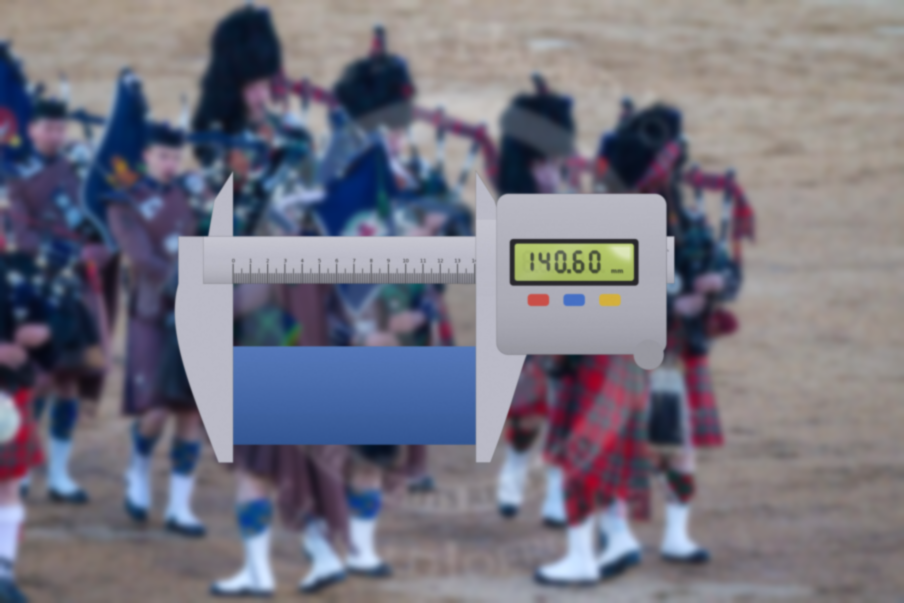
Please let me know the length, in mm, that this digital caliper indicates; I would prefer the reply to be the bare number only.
140.60
